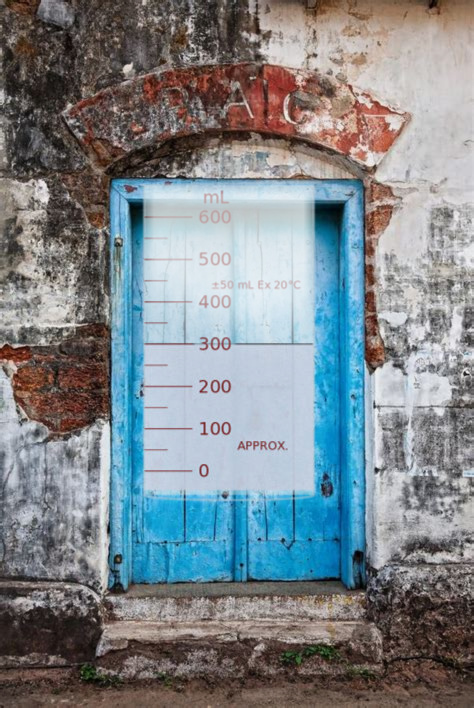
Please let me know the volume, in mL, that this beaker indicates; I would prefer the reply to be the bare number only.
300
